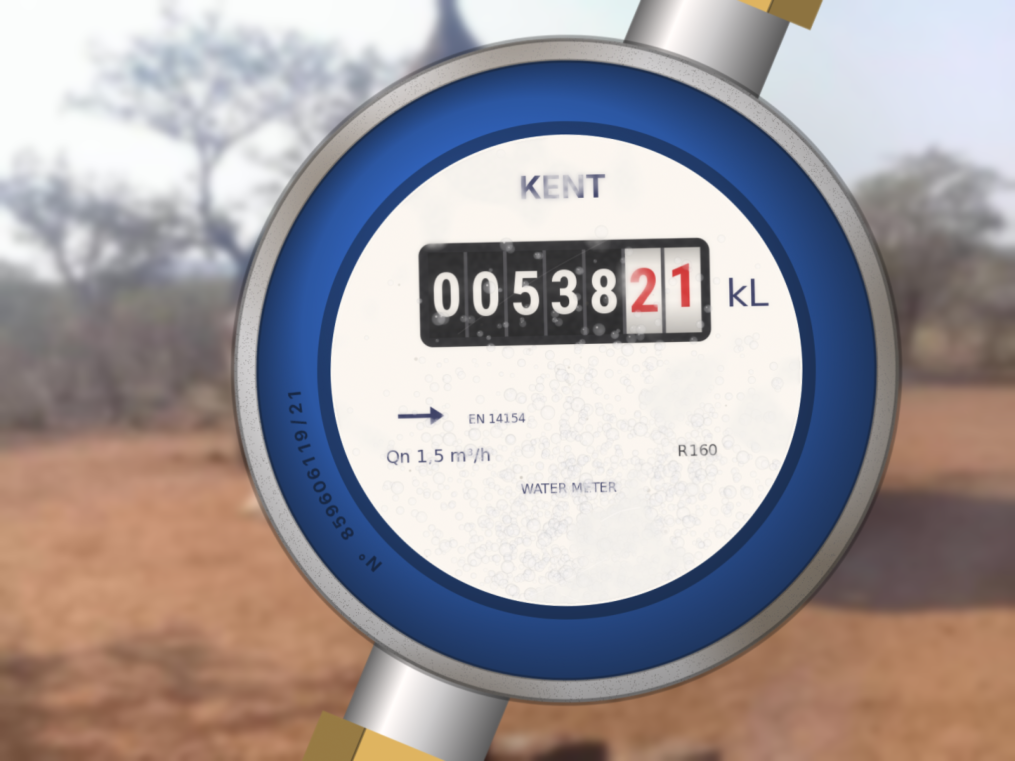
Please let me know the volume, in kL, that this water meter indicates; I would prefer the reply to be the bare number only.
538.21
